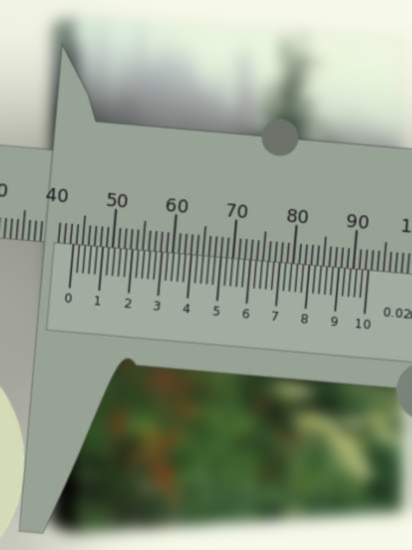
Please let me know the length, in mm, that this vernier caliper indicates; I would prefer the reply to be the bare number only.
43.5
